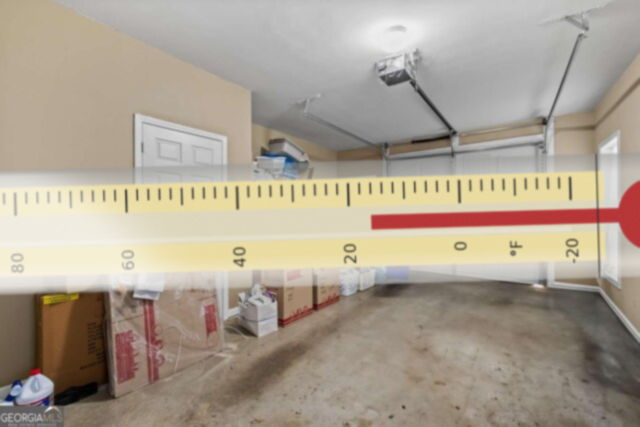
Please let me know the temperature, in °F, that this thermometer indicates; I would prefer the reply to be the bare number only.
16
